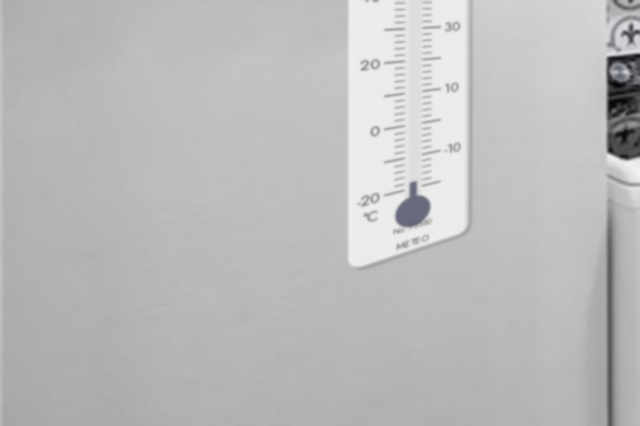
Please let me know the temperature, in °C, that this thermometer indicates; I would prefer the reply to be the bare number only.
-18
